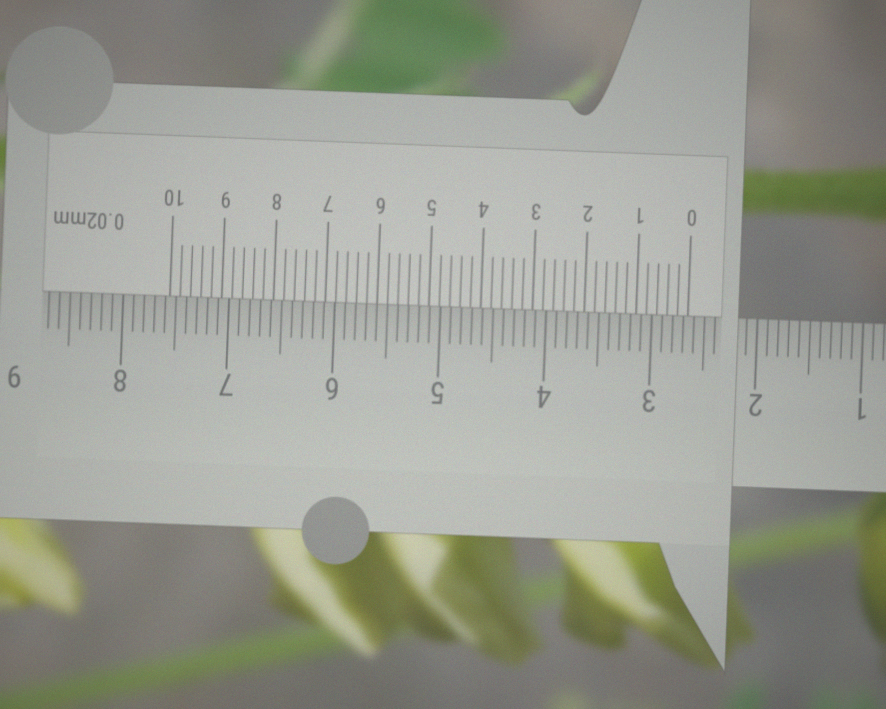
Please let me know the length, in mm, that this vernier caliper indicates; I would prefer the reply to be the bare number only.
26.6
